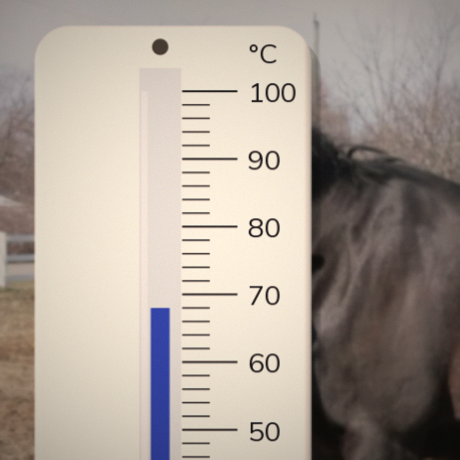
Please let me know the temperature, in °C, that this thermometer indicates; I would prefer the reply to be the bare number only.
68
